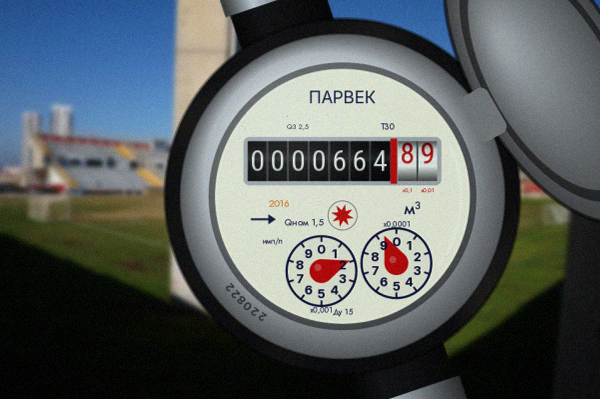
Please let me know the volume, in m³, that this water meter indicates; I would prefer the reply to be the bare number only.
664.8919
